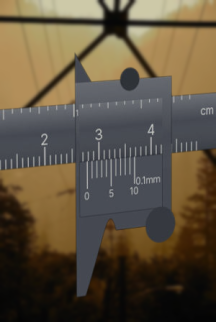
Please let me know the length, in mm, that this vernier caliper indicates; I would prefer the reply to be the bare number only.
27.8
